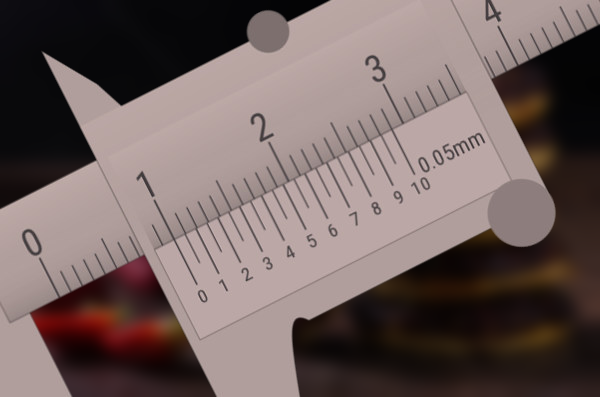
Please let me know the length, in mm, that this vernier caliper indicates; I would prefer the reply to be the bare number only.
10.0
